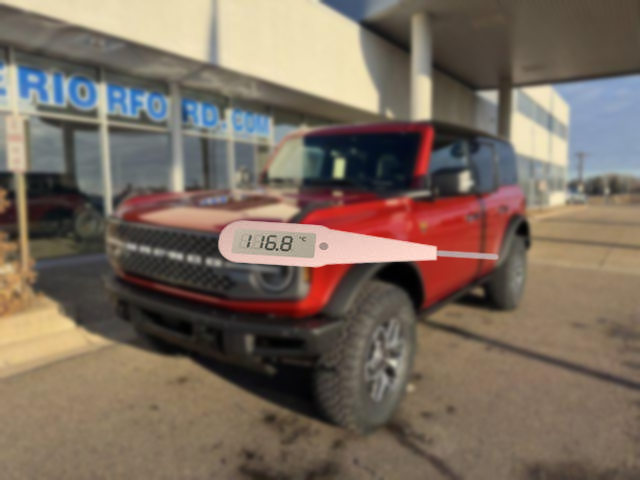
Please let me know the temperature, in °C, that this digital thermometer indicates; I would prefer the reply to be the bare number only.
116.8
